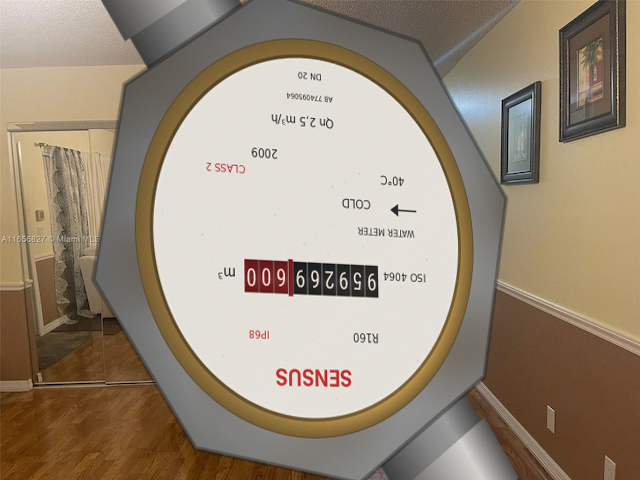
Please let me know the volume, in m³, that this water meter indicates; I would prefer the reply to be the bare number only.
959269.600
